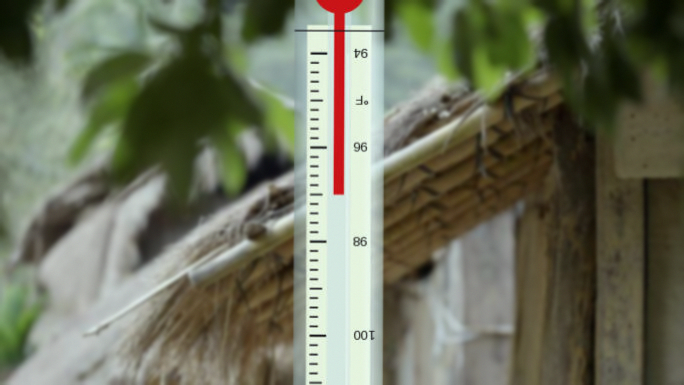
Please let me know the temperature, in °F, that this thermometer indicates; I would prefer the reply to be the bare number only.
97
